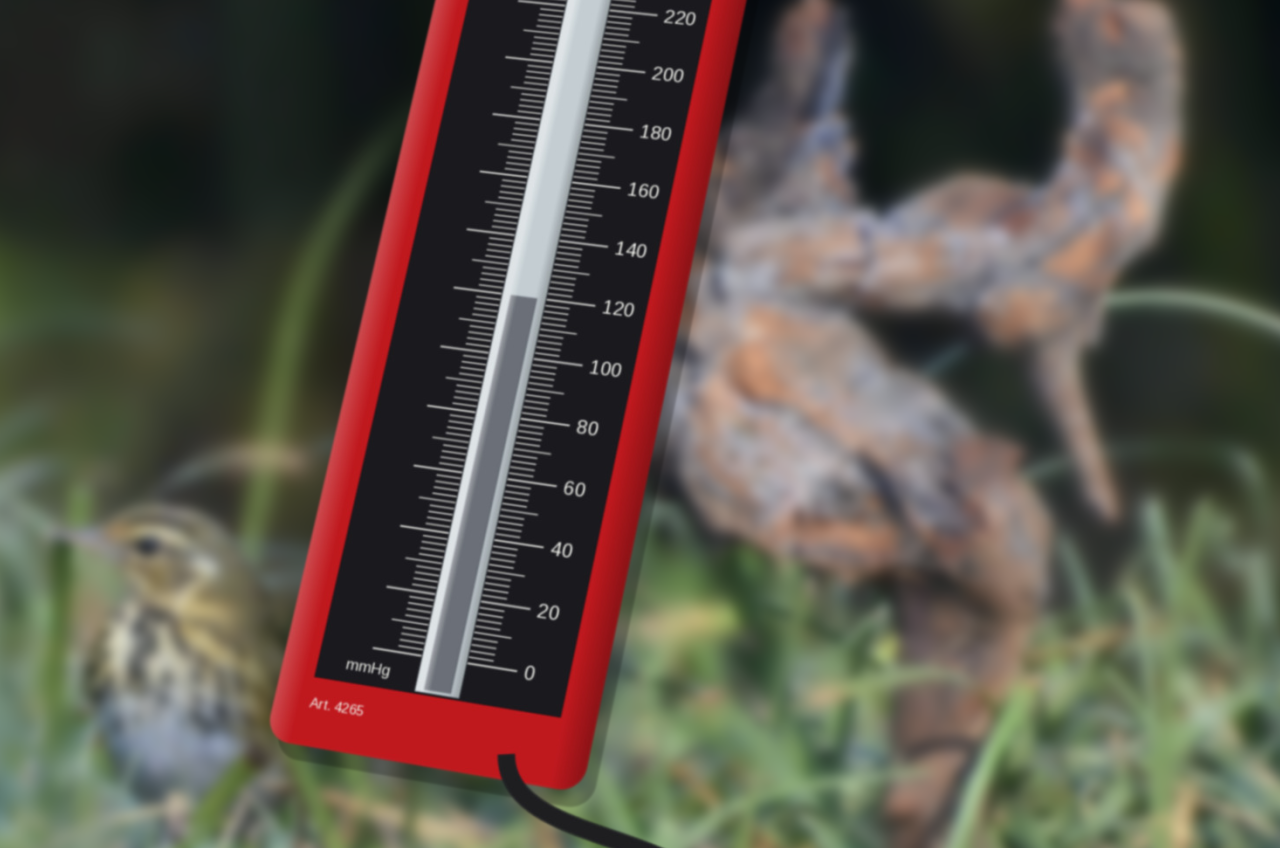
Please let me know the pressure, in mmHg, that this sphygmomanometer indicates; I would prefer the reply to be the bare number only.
120
